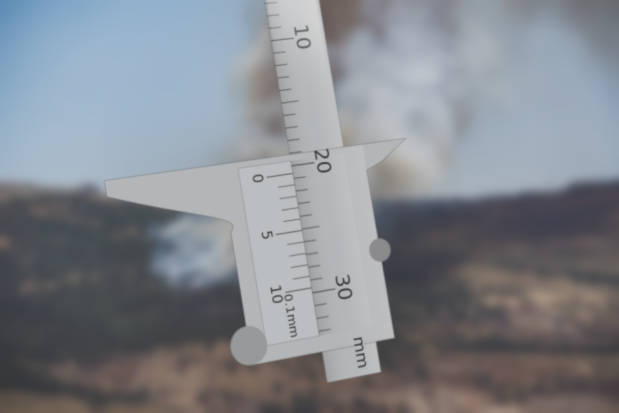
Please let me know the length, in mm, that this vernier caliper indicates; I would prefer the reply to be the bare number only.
20.6
